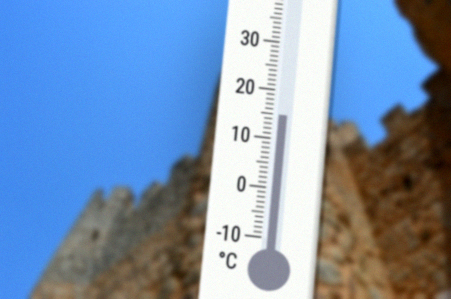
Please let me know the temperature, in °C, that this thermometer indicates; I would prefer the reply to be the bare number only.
15
